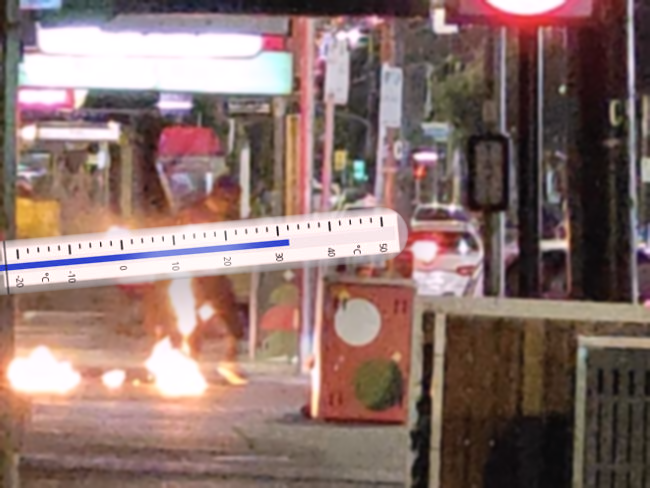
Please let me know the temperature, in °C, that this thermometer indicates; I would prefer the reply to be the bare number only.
32
